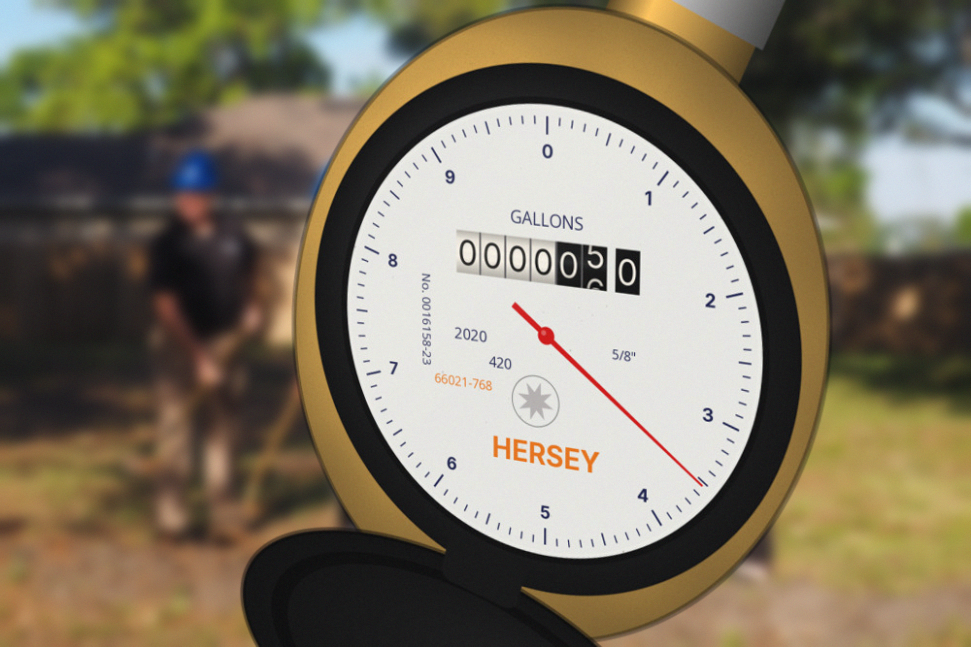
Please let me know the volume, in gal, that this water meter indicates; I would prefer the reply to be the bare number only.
53.5
